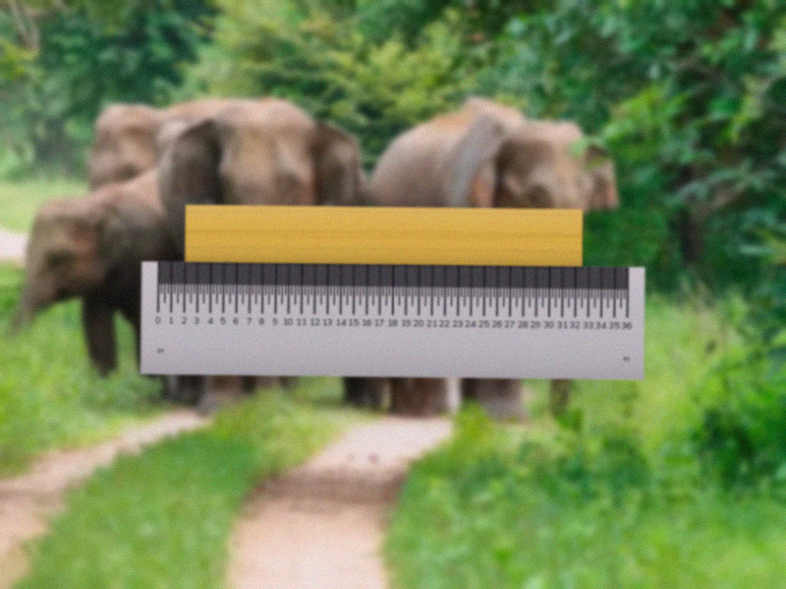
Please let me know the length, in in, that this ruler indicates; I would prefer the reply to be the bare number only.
30.5
